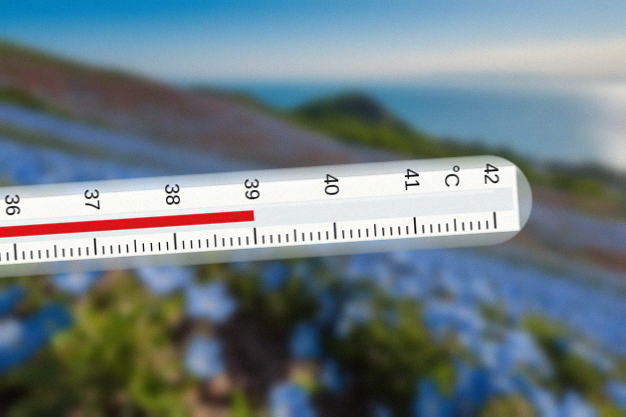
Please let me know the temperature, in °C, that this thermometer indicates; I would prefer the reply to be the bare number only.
39
